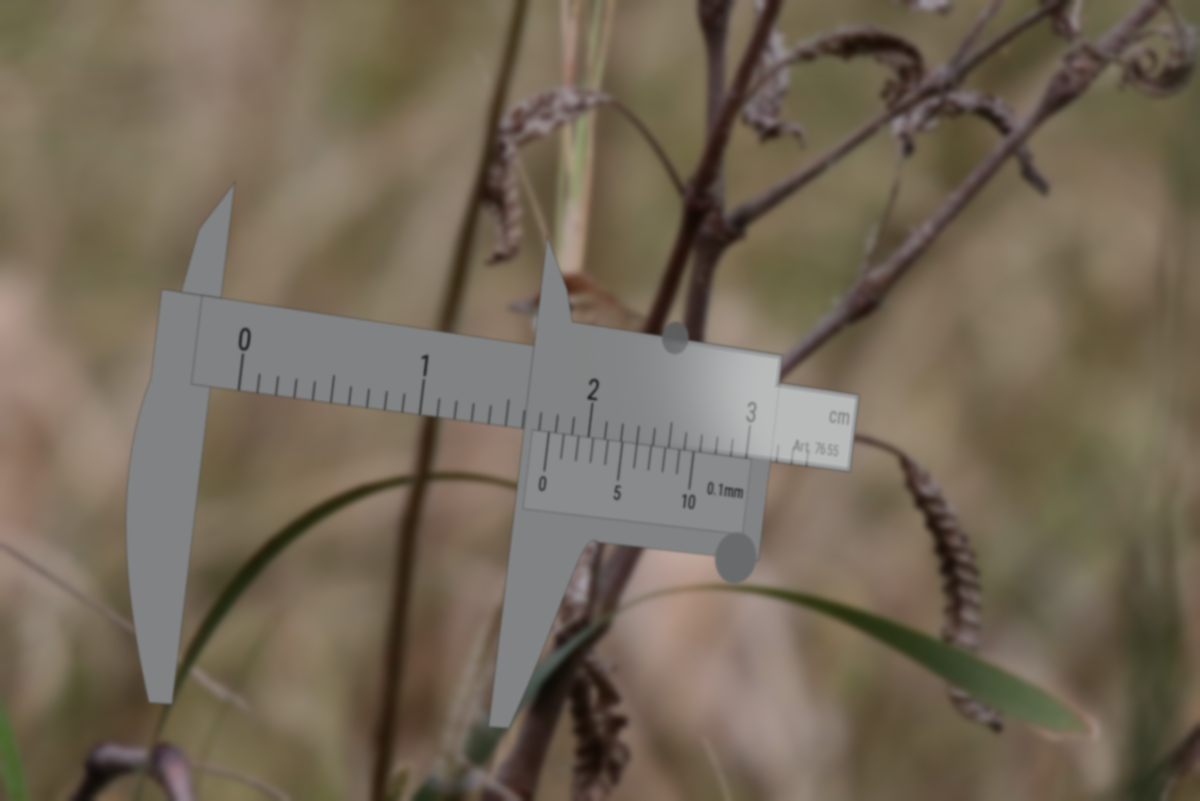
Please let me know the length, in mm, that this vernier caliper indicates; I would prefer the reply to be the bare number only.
17.6
